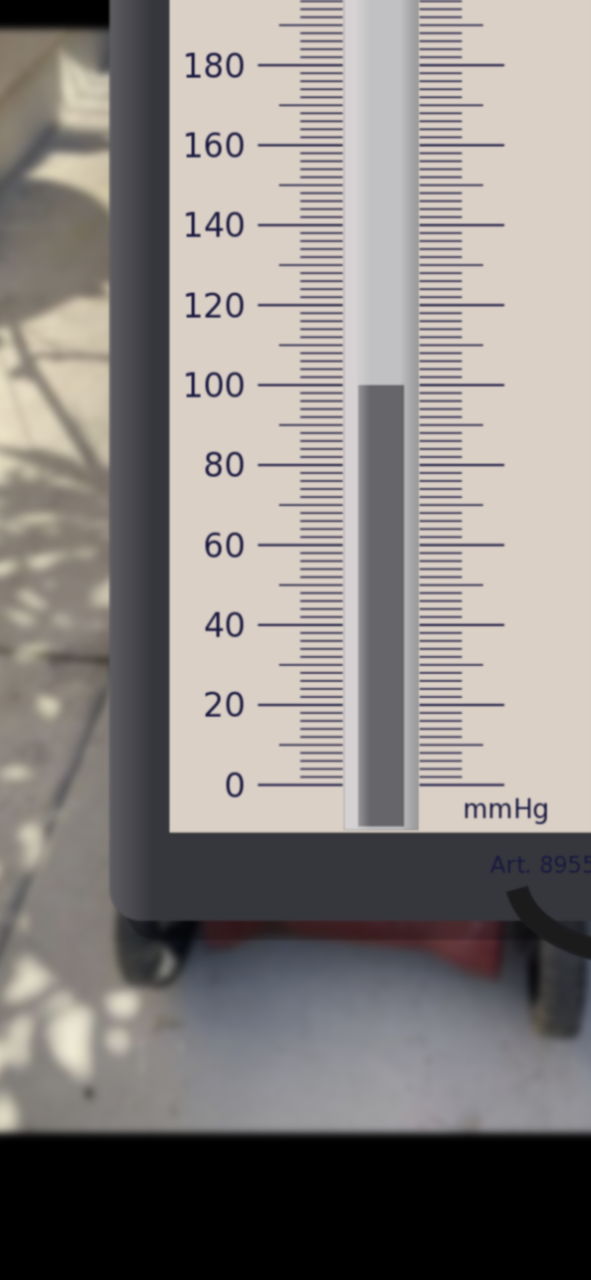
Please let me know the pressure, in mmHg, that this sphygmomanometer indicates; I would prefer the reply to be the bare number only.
100
